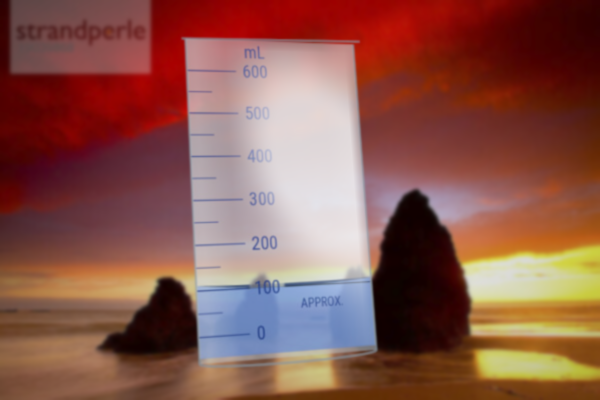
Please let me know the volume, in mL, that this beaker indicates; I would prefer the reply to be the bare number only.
100
